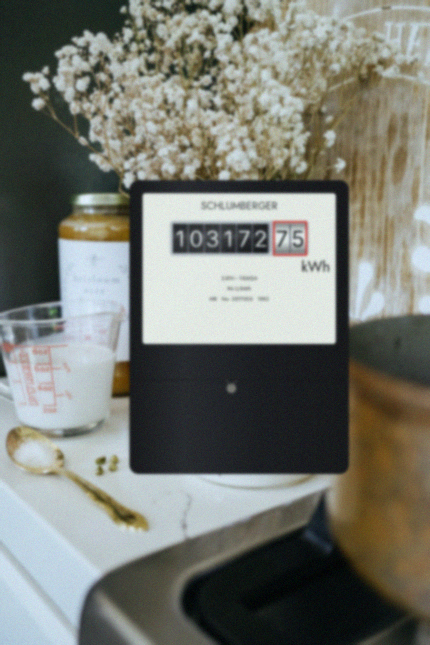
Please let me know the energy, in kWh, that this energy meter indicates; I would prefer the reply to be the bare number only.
103172.75
